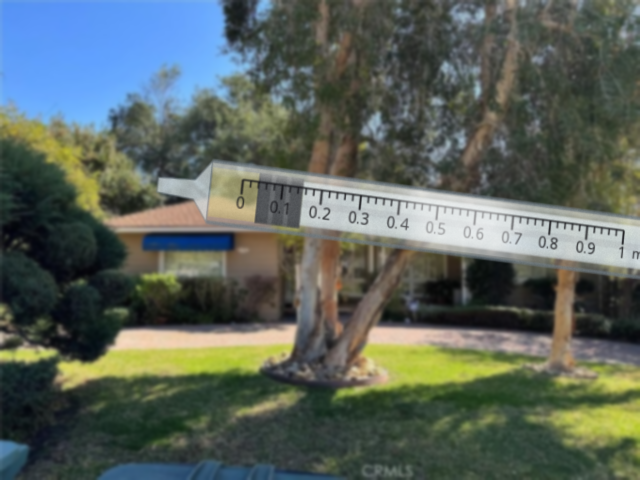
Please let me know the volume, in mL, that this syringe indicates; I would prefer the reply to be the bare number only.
0.04
